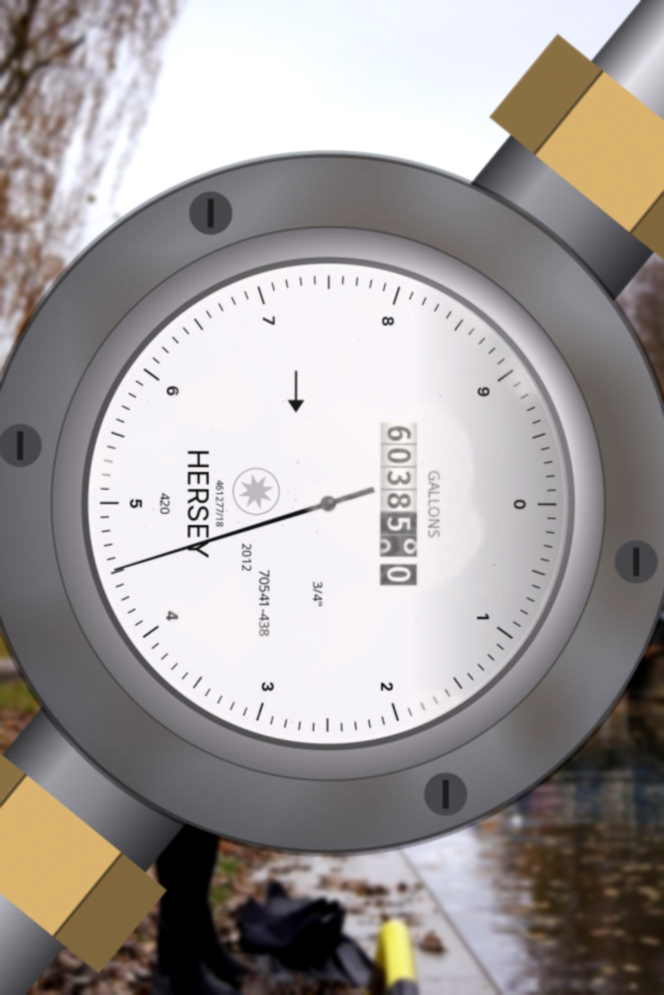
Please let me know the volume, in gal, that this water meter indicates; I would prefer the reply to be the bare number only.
6038584.5
